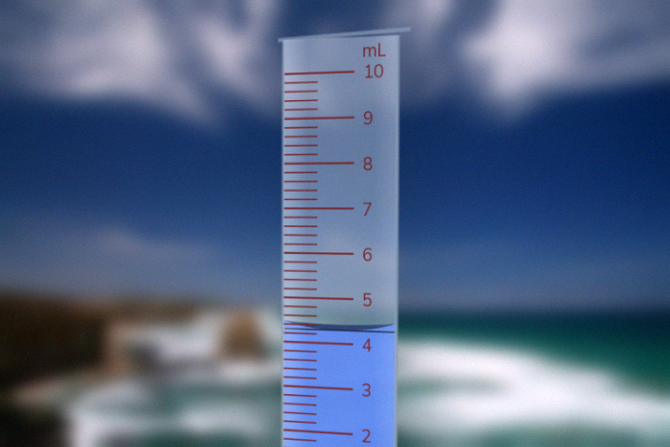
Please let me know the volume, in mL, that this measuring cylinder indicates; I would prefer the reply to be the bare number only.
4.3
